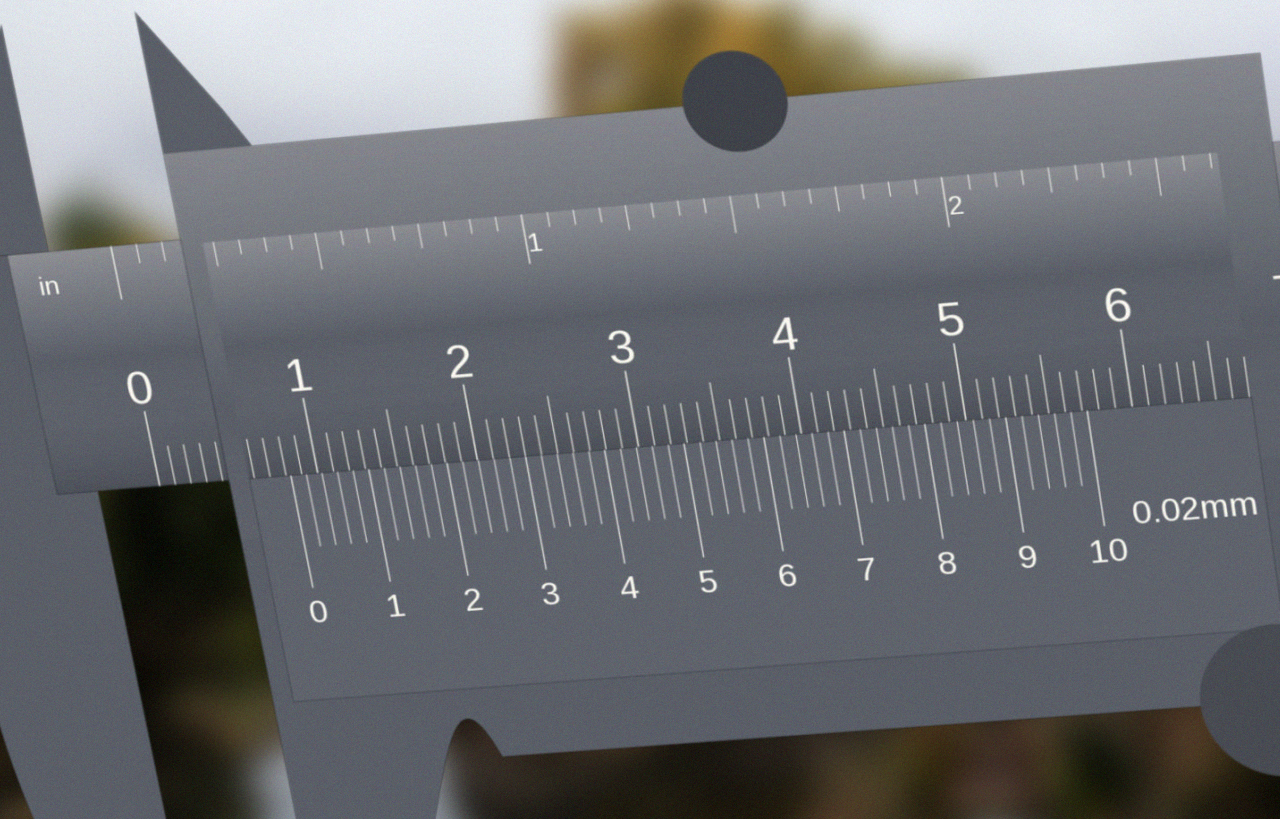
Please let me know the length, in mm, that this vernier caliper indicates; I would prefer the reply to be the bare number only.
8.3
